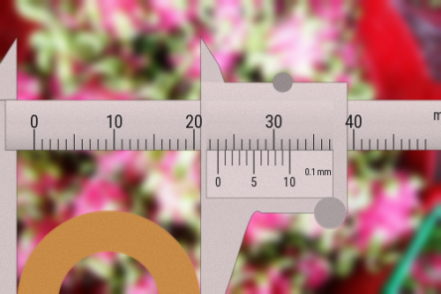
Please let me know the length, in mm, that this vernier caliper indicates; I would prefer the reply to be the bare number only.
23.0
